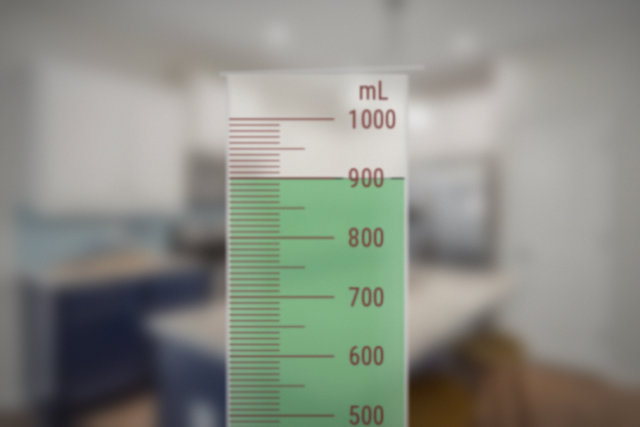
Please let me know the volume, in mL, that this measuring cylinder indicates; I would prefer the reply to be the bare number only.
900
